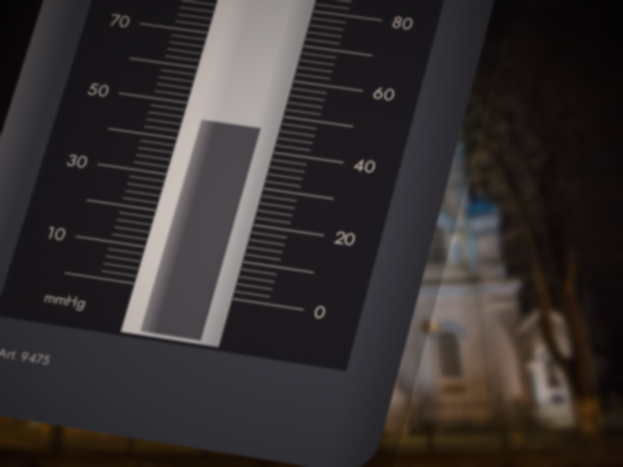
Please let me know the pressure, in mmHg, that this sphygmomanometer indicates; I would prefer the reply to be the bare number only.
46
